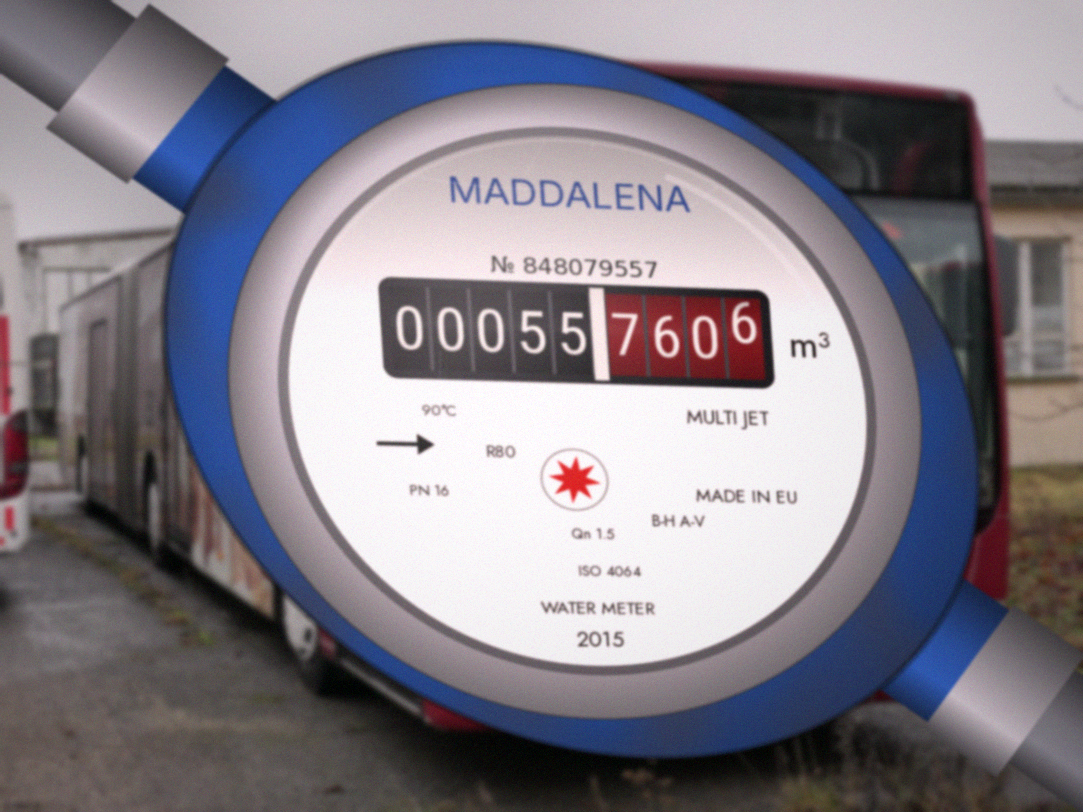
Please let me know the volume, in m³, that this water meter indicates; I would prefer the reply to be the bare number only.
55.7606
